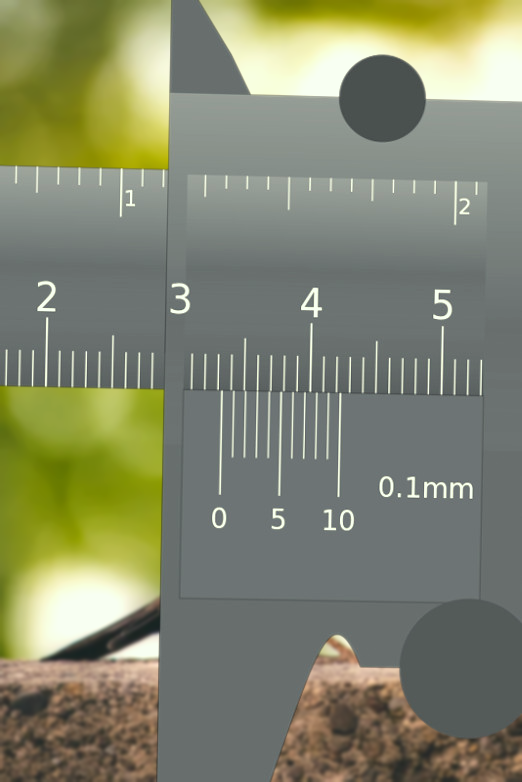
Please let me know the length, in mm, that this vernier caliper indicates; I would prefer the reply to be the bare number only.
33.3
